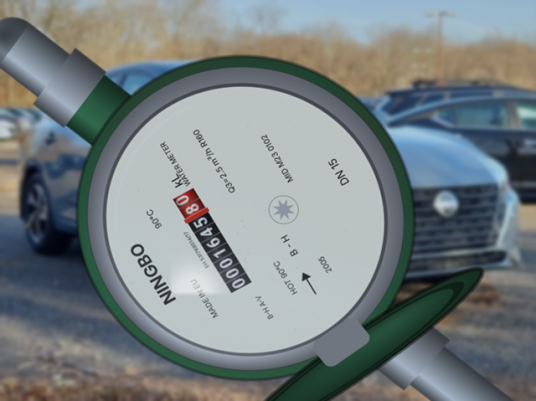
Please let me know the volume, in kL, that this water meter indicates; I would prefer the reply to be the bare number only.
1645.80
